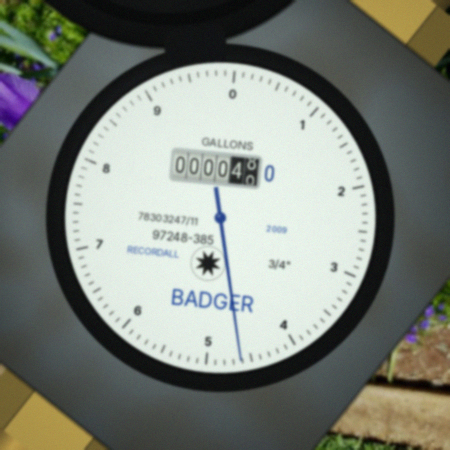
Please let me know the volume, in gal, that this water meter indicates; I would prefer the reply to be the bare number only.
484.6
